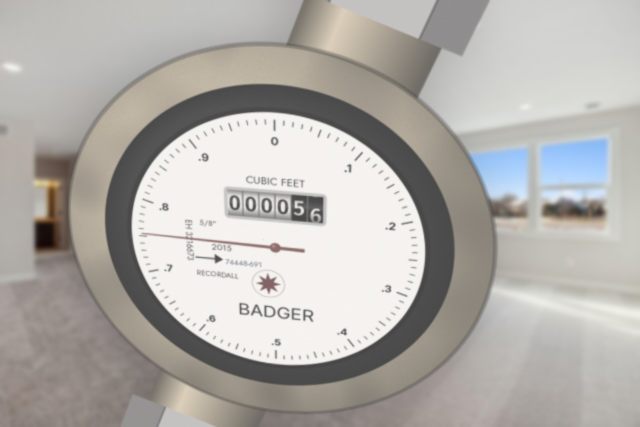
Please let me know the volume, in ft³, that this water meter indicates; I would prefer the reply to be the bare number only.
55.75
